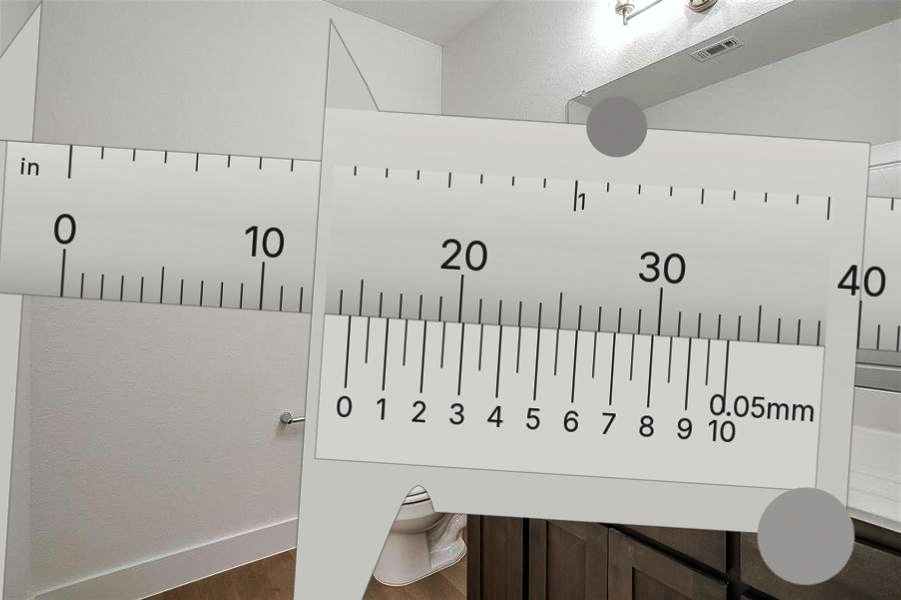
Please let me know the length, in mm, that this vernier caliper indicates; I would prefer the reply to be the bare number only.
14.5
